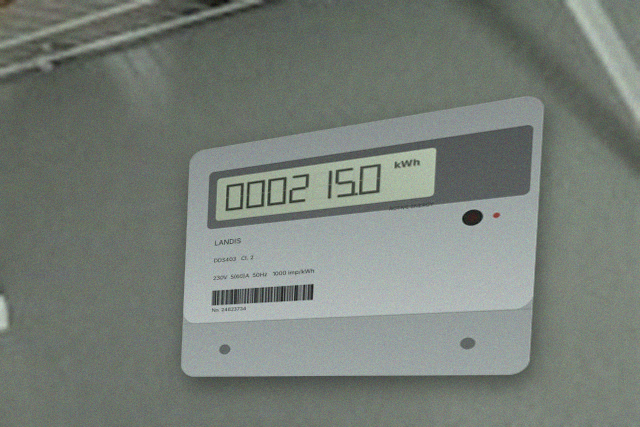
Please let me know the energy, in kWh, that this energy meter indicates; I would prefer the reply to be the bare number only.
215.0
